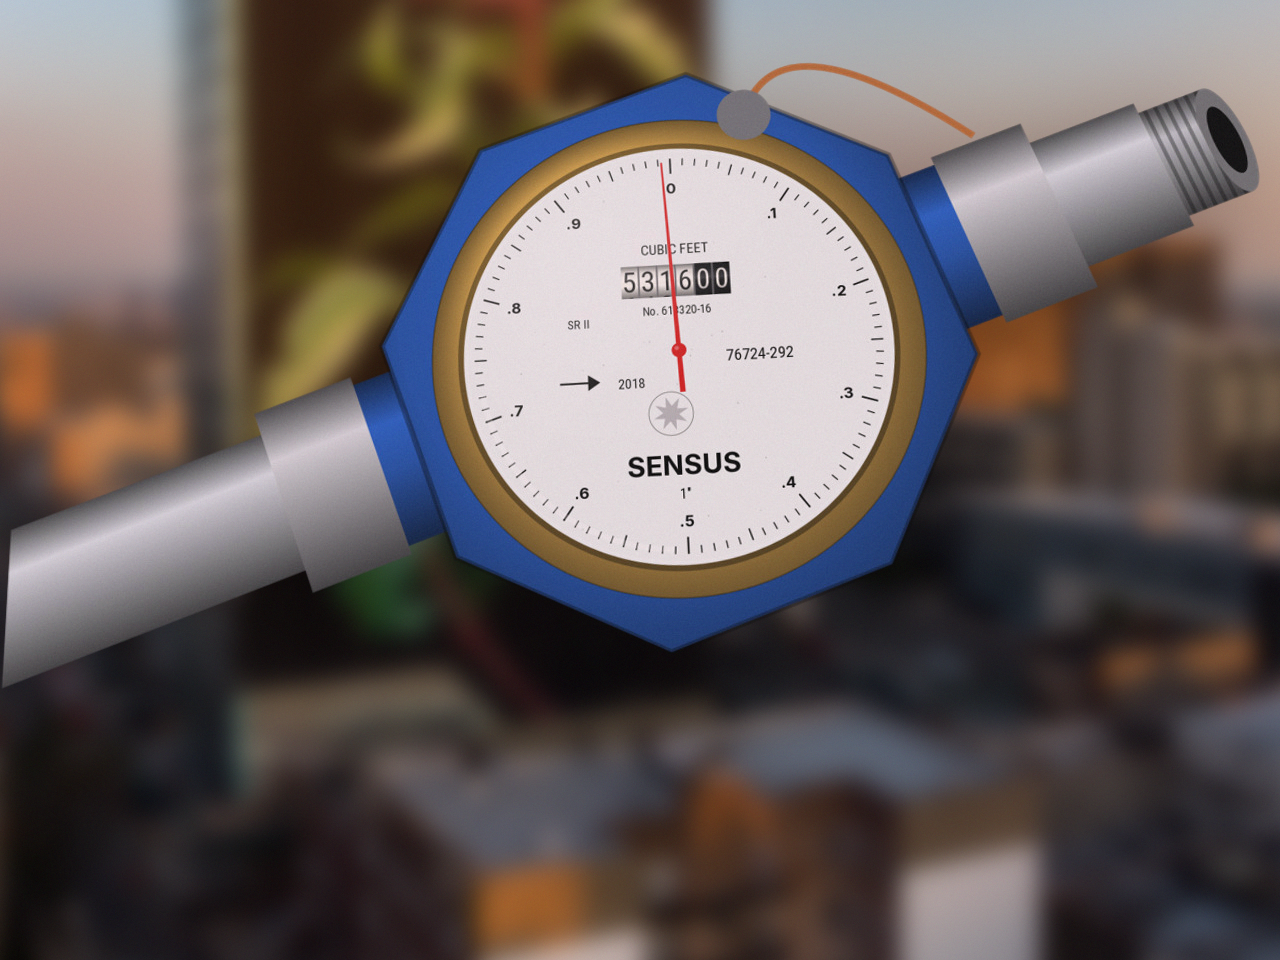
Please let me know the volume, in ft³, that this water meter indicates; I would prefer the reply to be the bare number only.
531599.99
